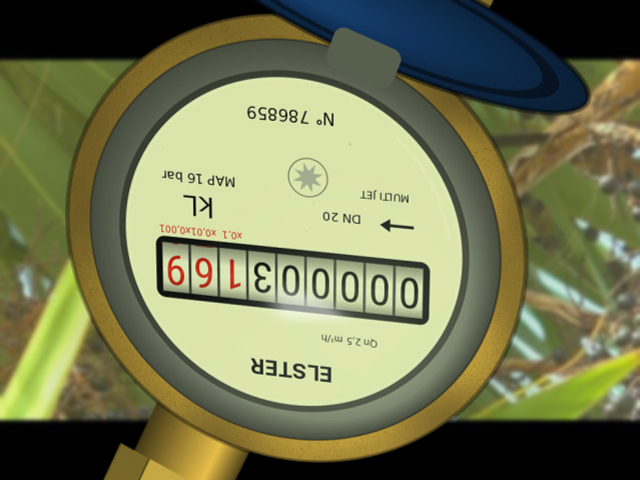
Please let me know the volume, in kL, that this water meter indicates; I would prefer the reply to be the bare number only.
3.169
